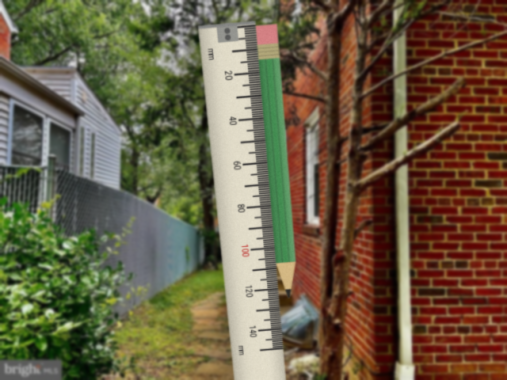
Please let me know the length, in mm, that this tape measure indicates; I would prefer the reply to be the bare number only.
125
